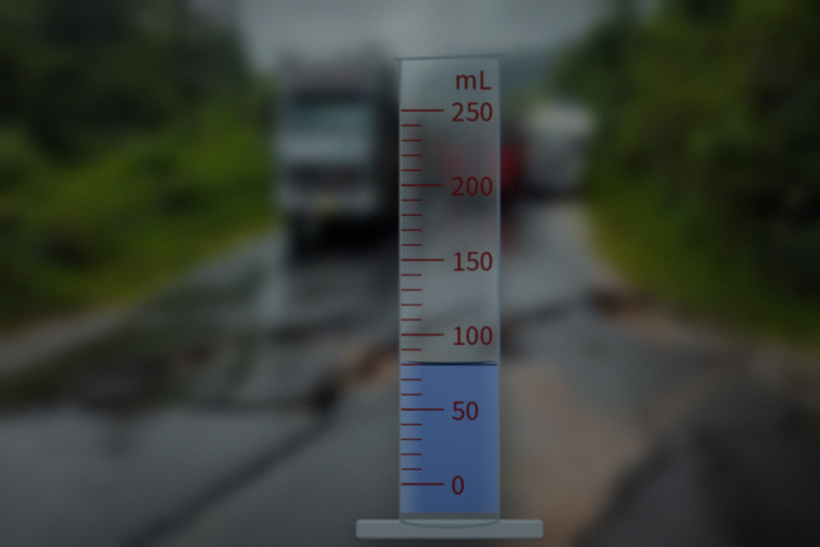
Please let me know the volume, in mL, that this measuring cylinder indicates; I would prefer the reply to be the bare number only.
80
